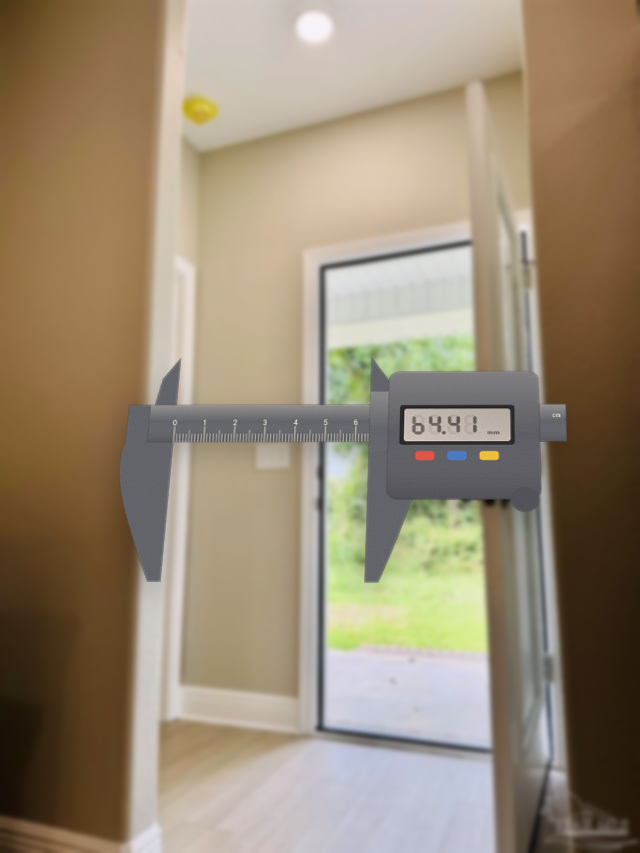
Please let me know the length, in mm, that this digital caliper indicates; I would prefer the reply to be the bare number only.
64.41
